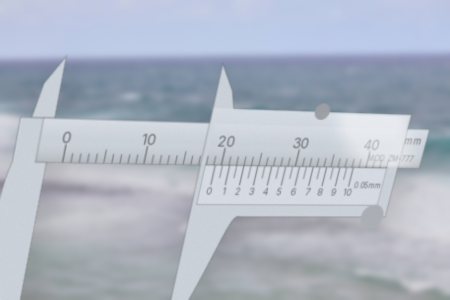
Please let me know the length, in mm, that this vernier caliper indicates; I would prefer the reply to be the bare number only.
19.2
